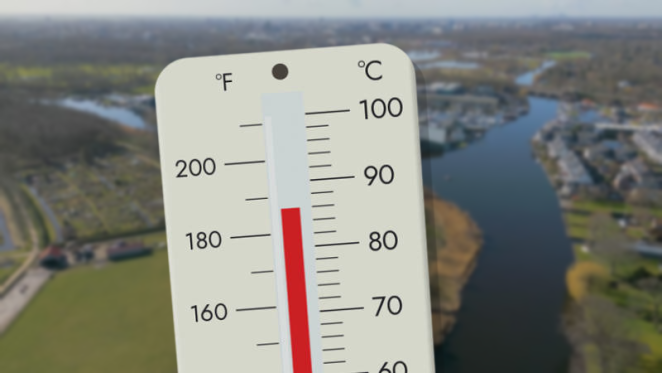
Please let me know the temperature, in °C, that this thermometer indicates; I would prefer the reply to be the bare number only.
86
